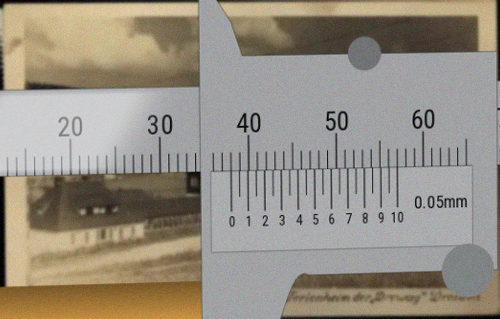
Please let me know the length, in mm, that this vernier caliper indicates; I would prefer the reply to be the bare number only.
38.0
